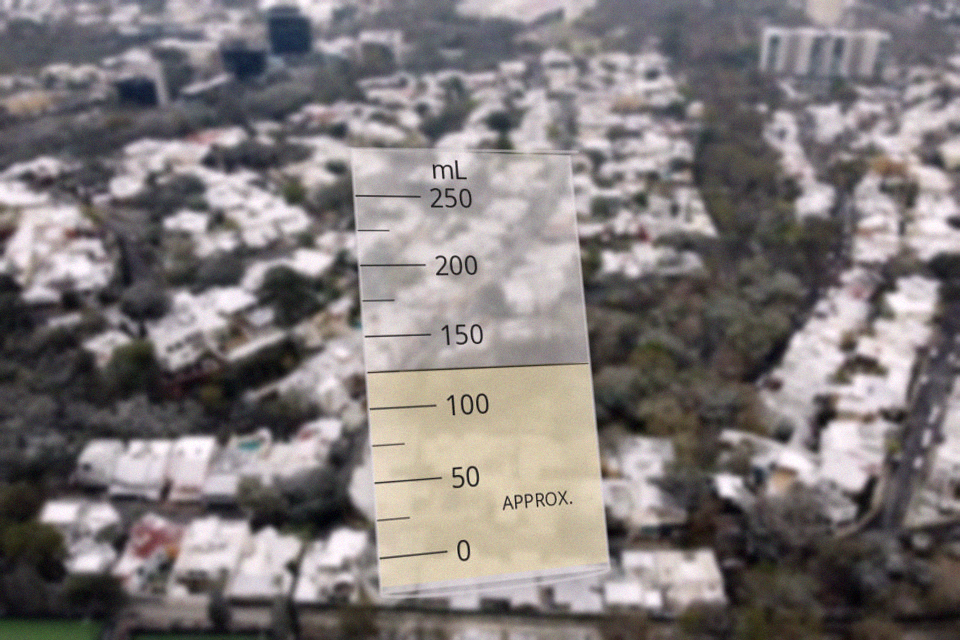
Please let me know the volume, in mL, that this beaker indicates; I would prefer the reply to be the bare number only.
125
